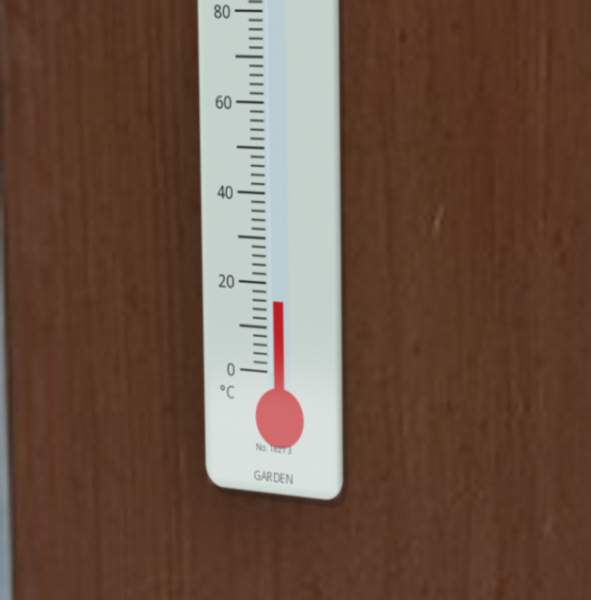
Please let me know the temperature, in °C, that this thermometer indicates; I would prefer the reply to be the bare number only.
16
